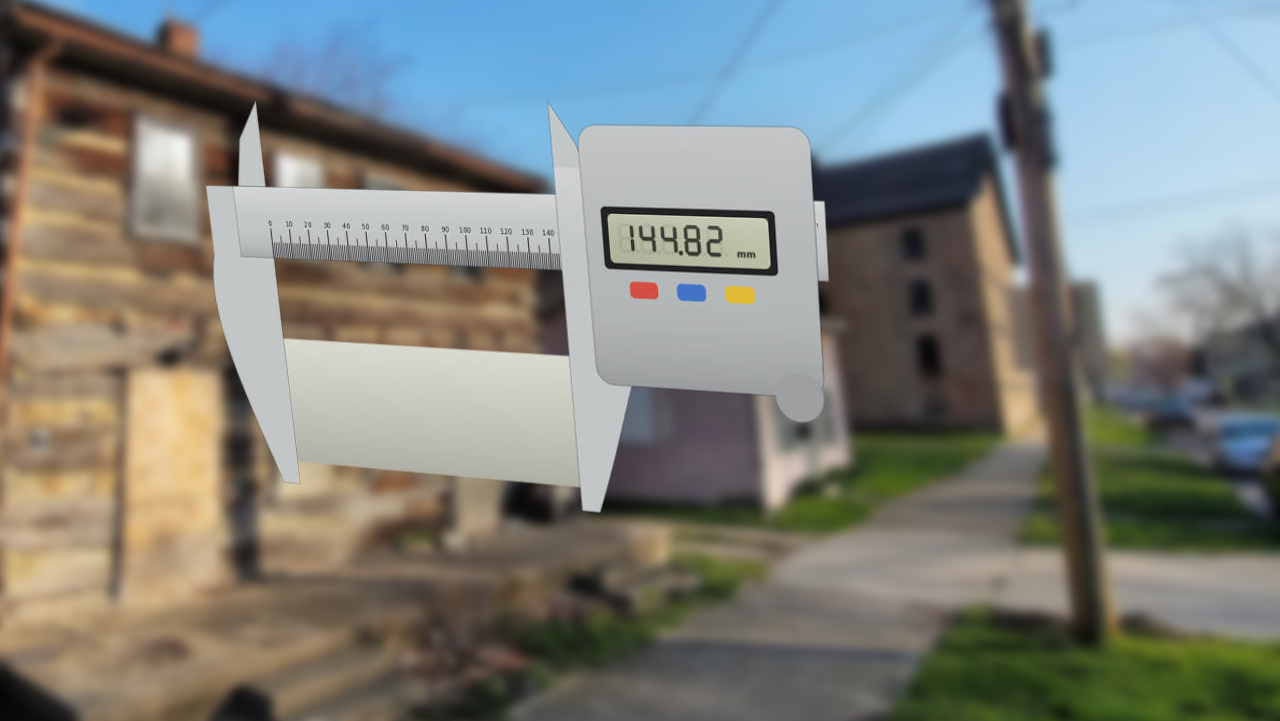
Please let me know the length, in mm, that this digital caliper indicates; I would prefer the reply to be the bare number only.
144.82
